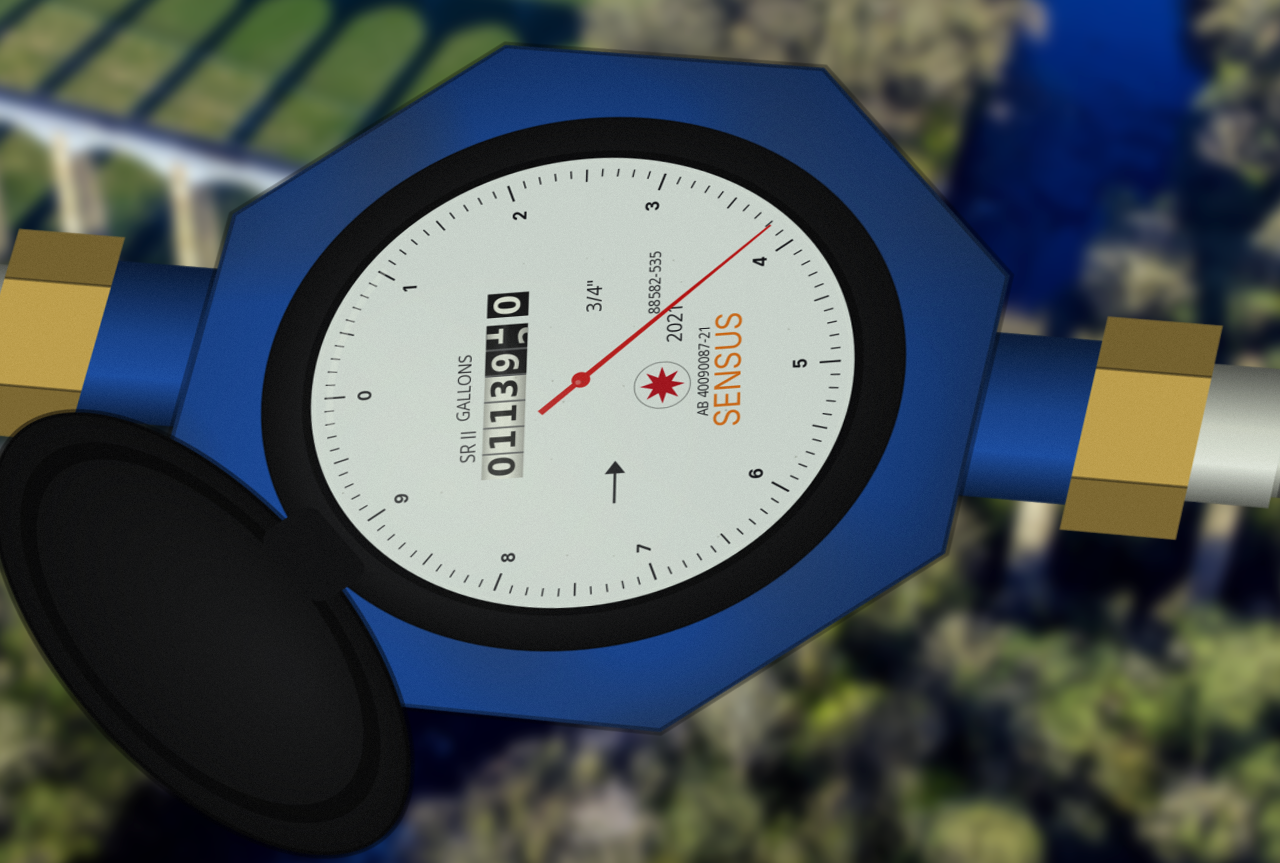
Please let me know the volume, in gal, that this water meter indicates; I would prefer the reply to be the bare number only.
113913.8
